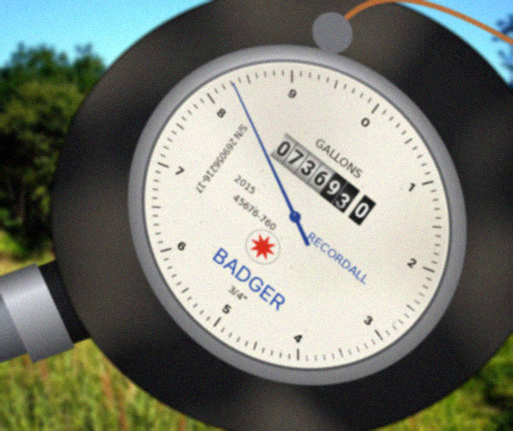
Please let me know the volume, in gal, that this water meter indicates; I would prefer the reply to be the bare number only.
736928.3
